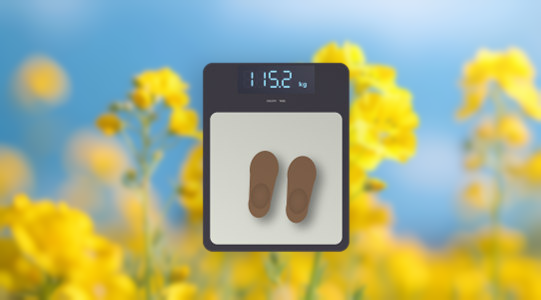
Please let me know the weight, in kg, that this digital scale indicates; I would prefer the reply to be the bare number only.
115.2
